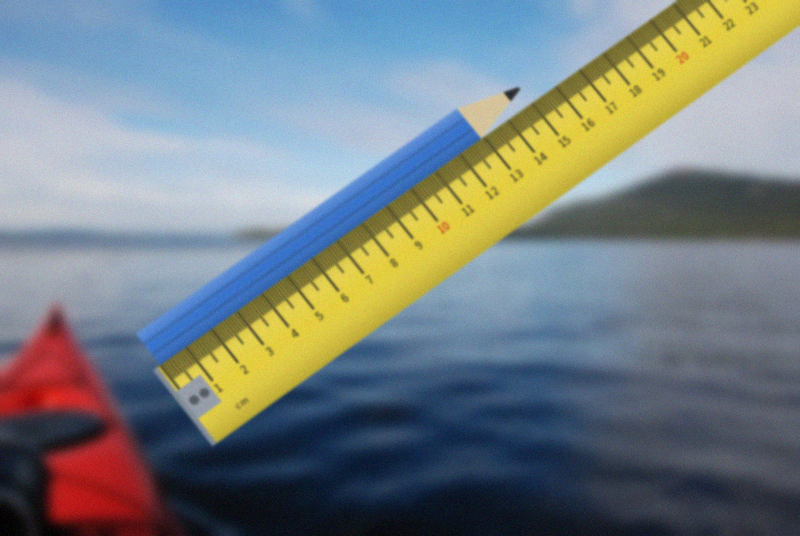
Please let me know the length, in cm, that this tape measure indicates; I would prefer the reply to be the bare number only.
15
